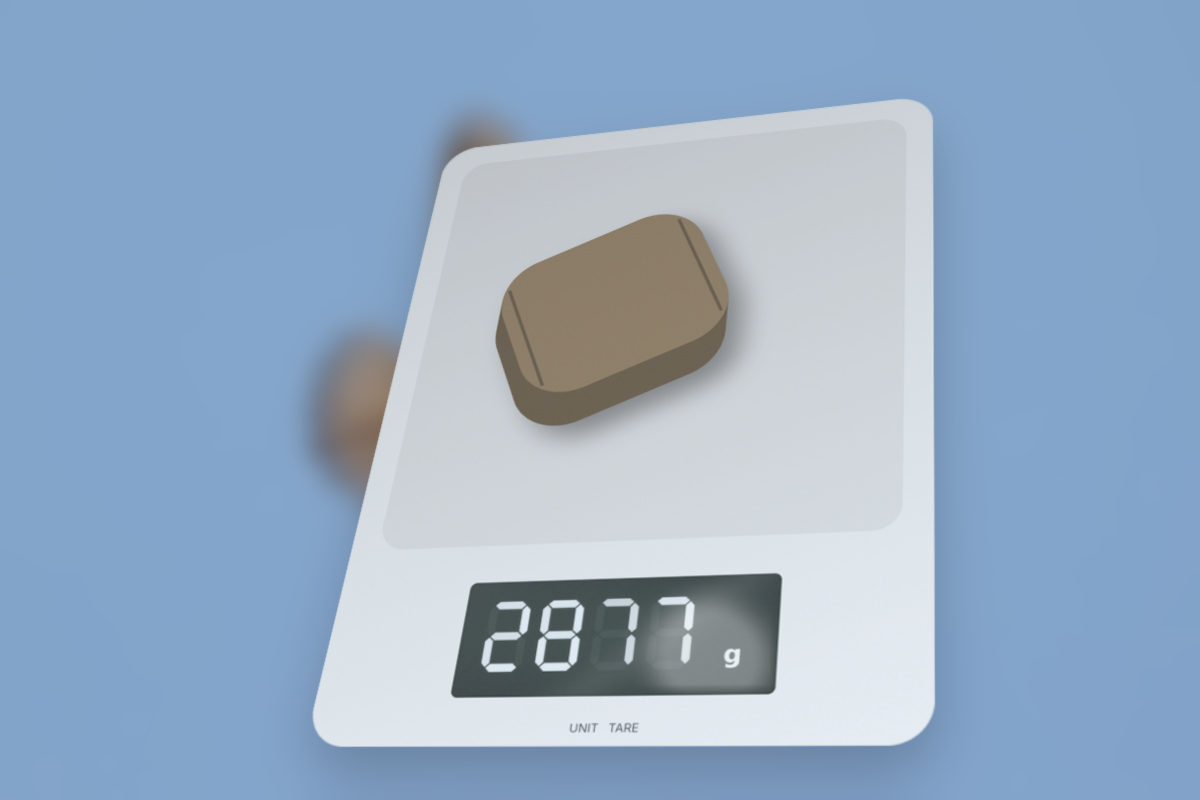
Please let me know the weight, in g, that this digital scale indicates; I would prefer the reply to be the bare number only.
2877
